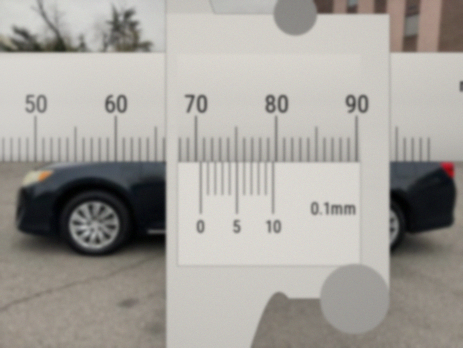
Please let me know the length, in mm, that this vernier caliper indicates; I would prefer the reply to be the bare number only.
70.6
